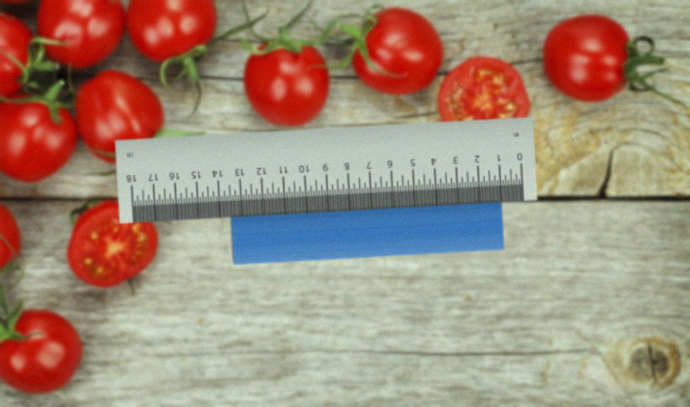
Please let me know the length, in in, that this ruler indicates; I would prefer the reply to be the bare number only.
12.5
